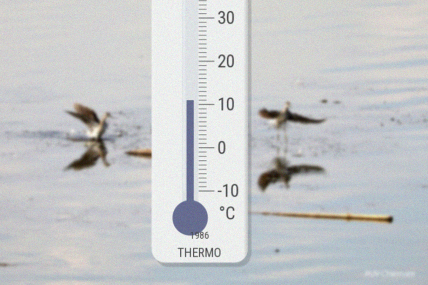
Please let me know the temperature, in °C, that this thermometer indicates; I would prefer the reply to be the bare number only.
11
